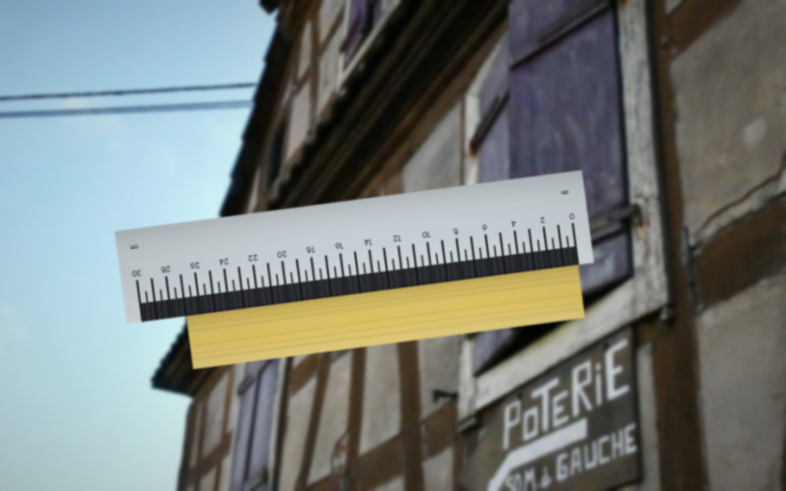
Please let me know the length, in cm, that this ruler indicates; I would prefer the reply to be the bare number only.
27
